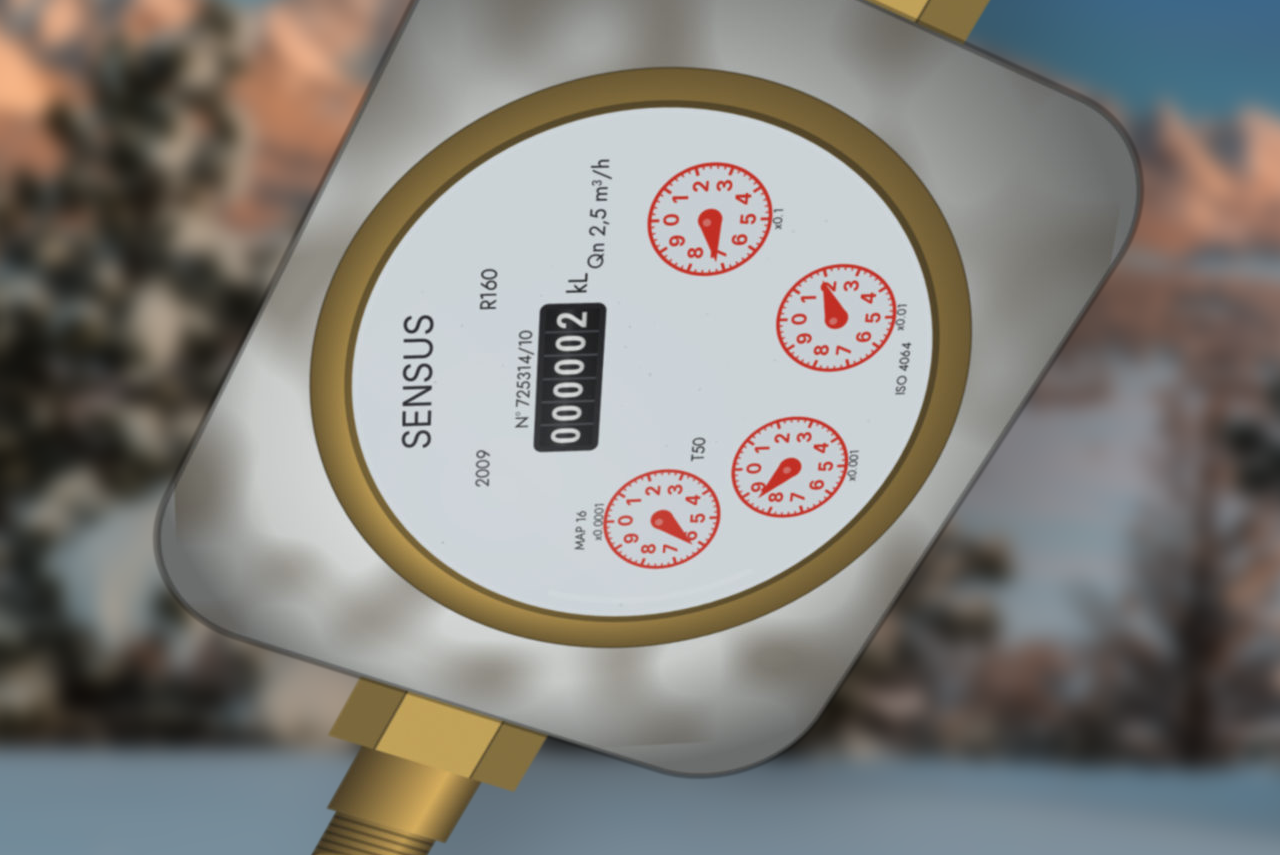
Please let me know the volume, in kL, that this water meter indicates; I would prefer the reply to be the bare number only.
2.7186
